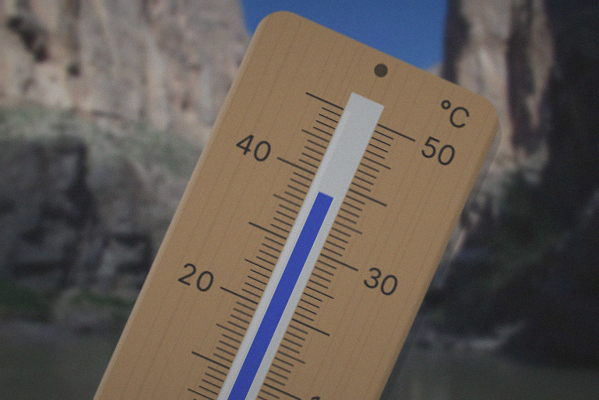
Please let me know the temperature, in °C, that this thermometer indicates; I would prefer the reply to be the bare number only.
38
